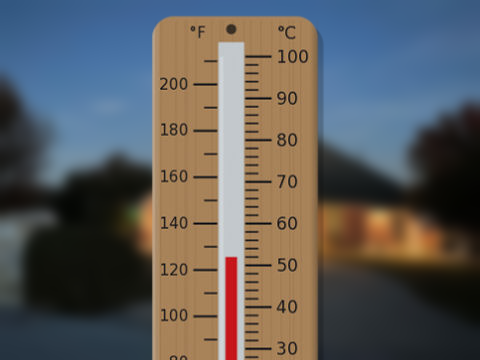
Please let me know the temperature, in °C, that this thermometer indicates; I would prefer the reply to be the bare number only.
52
